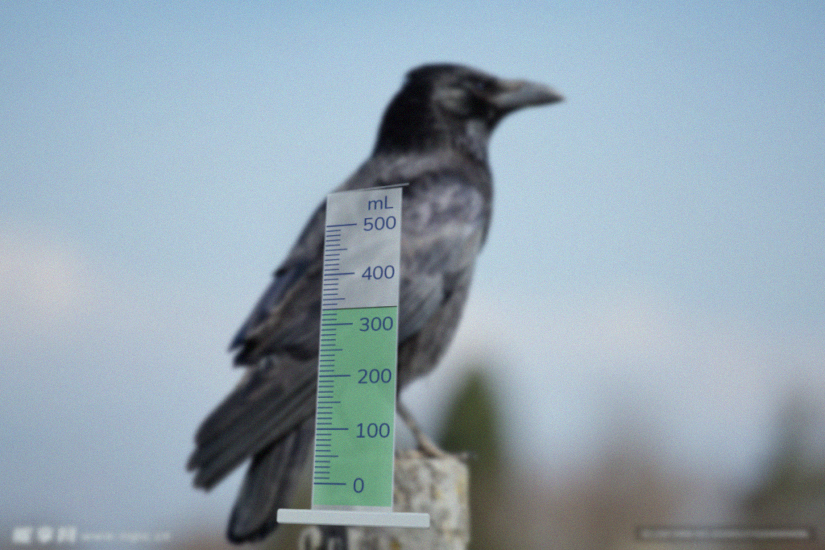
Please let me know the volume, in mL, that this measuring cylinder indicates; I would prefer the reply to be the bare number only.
330
